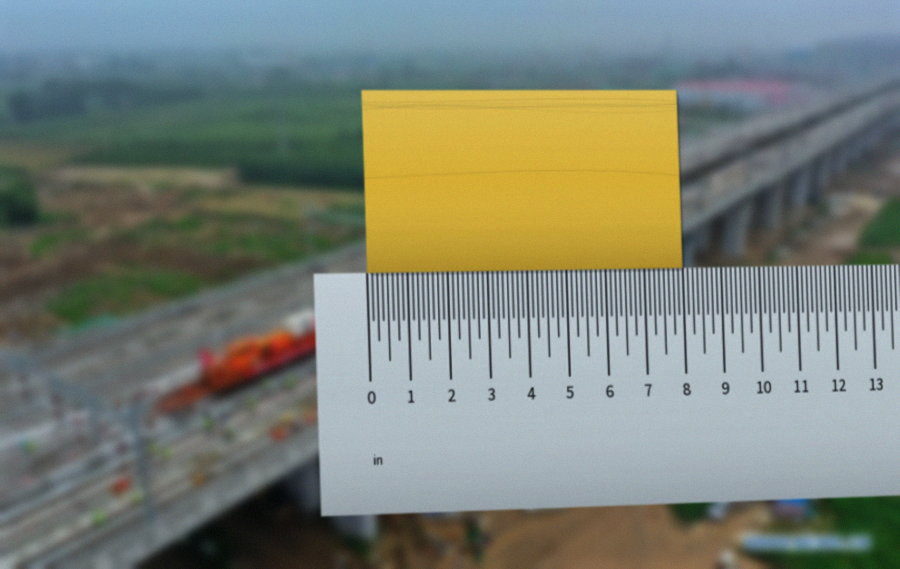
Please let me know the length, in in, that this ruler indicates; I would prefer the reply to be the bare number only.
8
